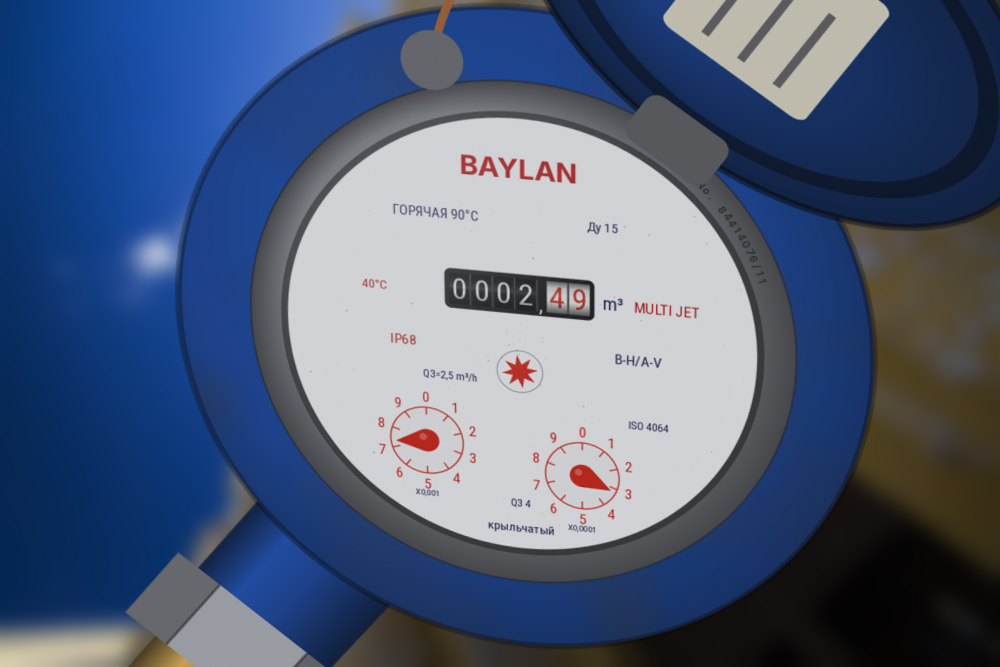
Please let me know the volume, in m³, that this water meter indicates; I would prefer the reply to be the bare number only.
2.4973
